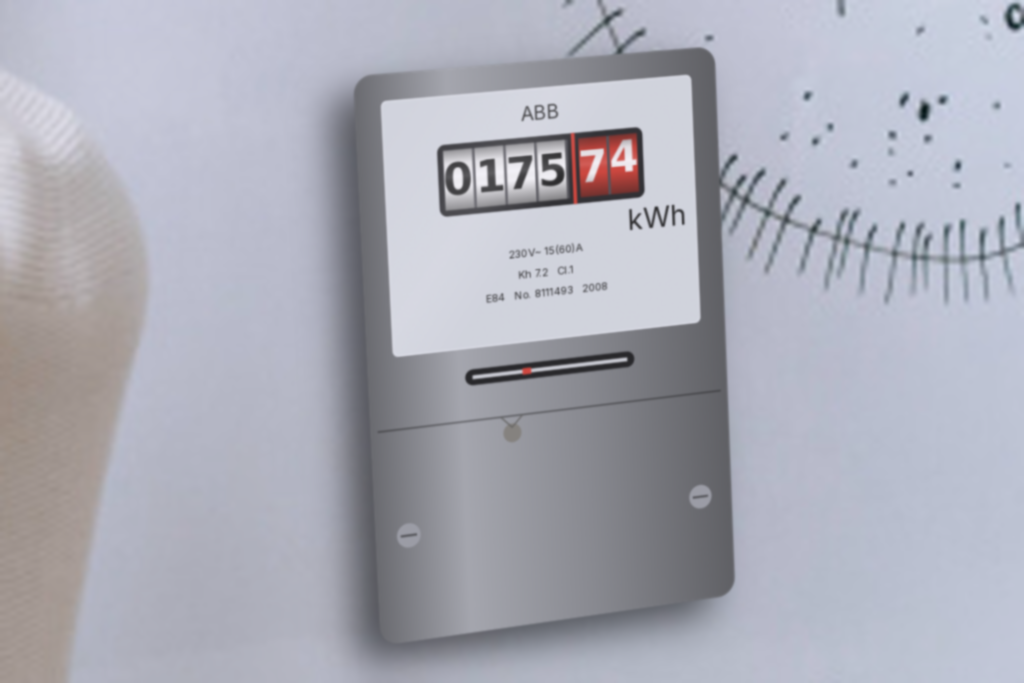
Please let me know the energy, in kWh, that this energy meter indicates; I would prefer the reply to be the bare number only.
175.74
